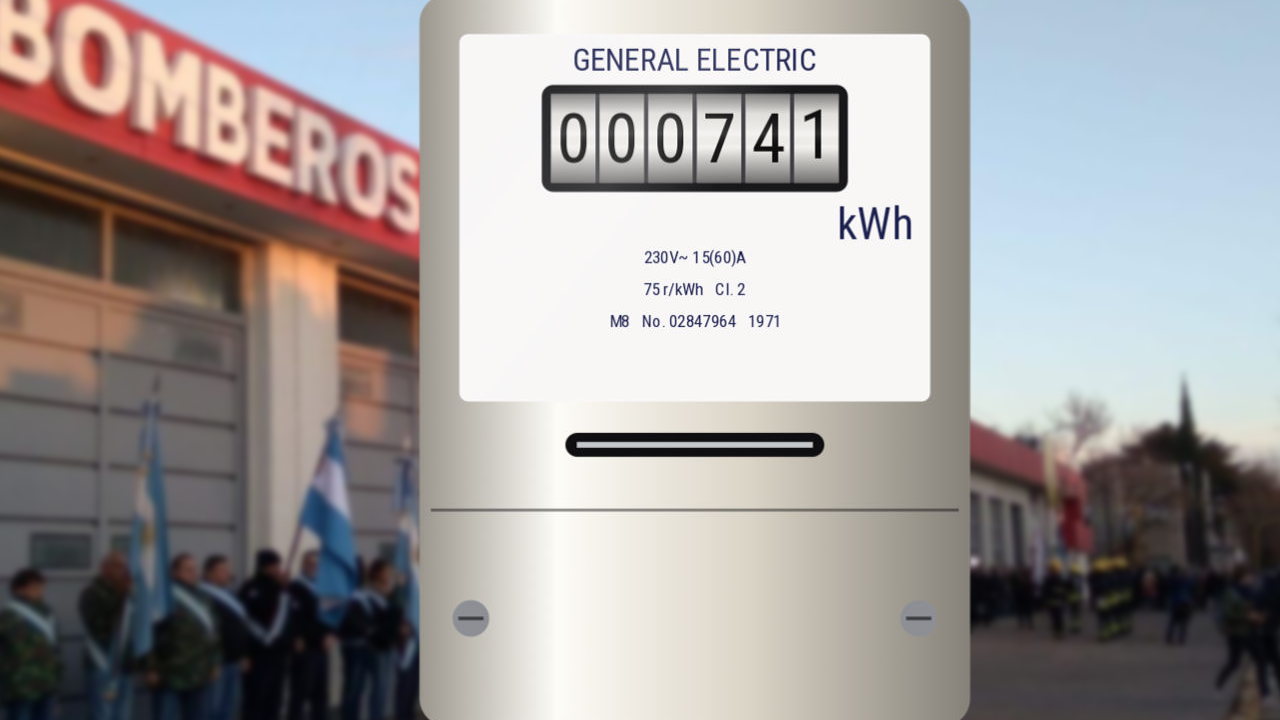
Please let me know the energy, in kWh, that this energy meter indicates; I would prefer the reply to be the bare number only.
741
